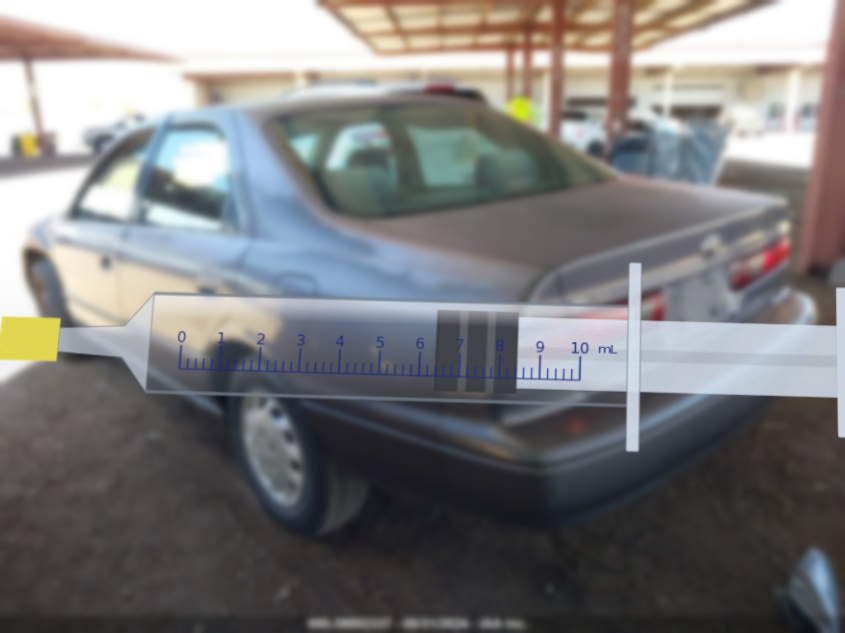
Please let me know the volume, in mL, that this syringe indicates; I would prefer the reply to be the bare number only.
6.4
